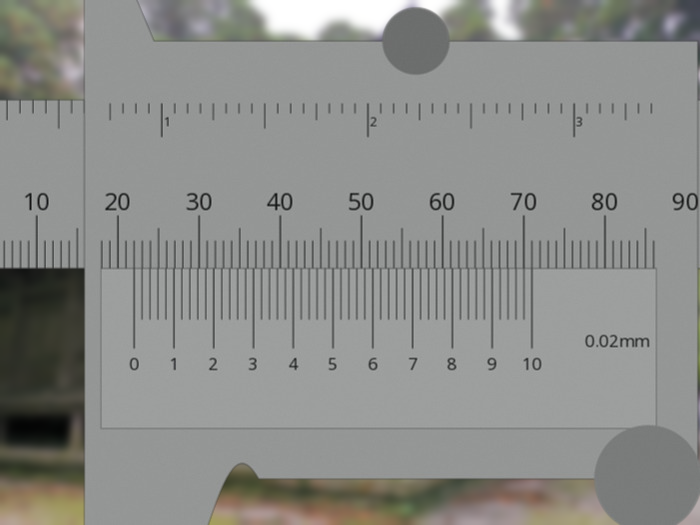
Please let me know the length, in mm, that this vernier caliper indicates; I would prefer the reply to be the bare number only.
22.0
